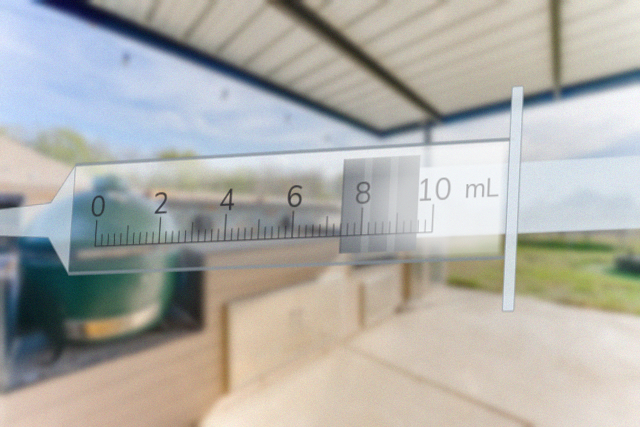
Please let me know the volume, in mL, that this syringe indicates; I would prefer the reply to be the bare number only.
7.4
